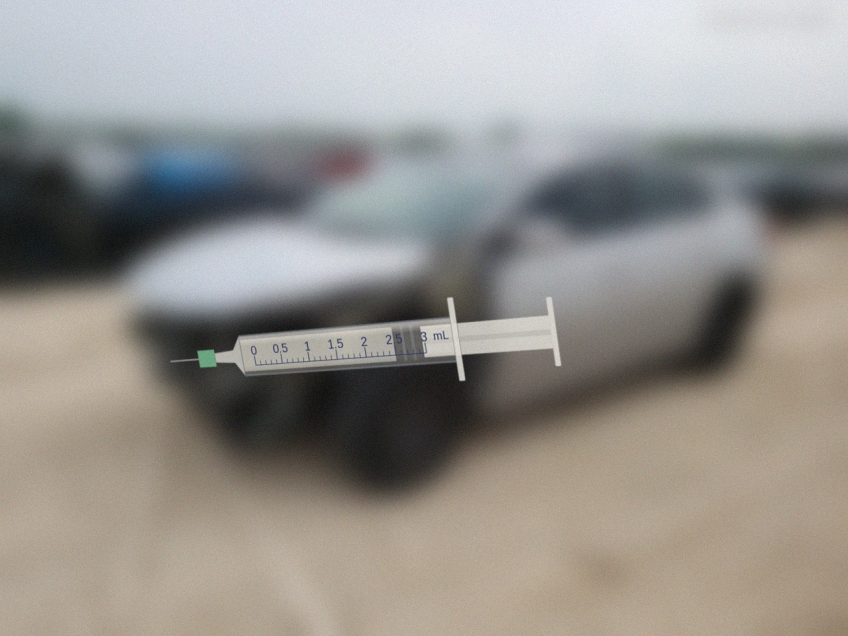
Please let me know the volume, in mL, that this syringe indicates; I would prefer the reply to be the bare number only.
2.5
